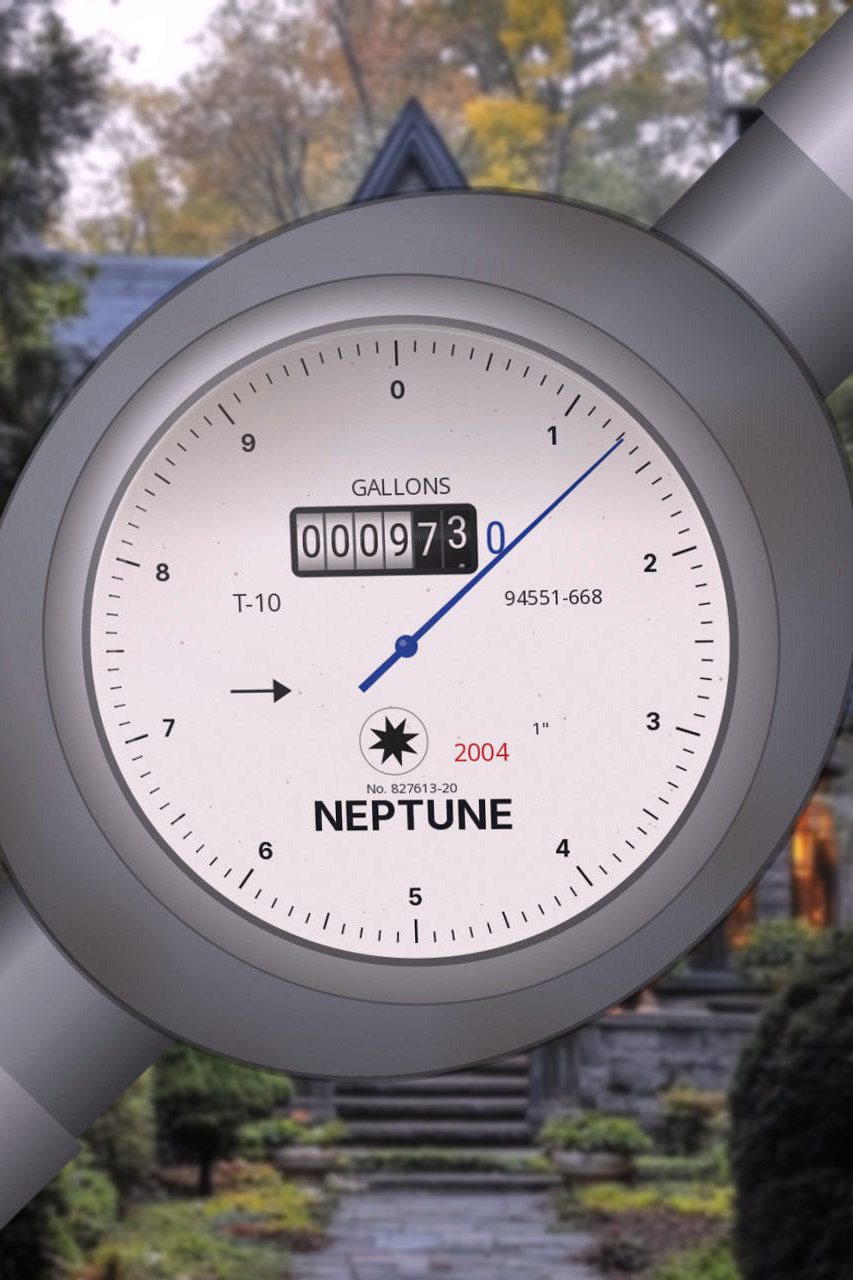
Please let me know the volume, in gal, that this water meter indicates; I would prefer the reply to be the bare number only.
9731.3
